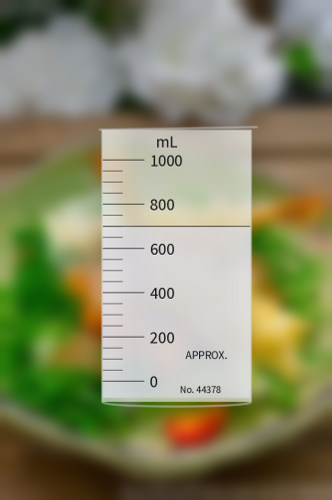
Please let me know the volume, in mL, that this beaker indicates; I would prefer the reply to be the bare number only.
700
